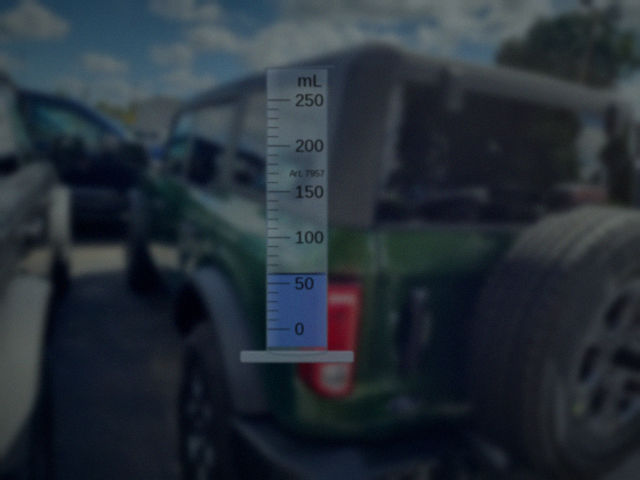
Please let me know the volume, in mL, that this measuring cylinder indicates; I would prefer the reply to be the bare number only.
60
